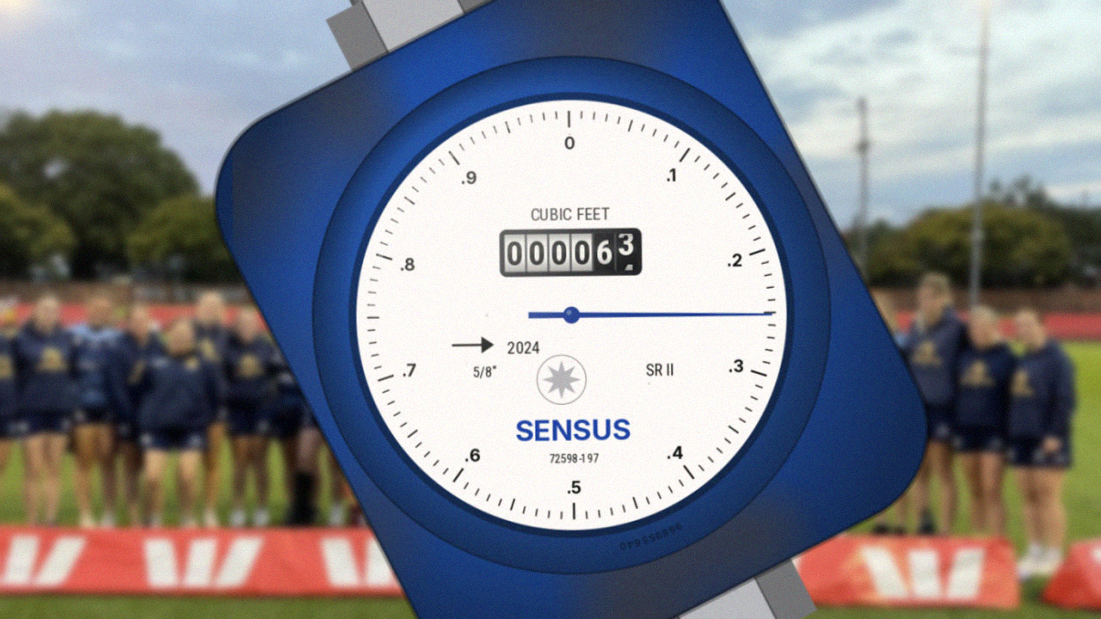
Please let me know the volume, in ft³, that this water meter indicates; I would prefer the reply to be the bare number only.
63.25
